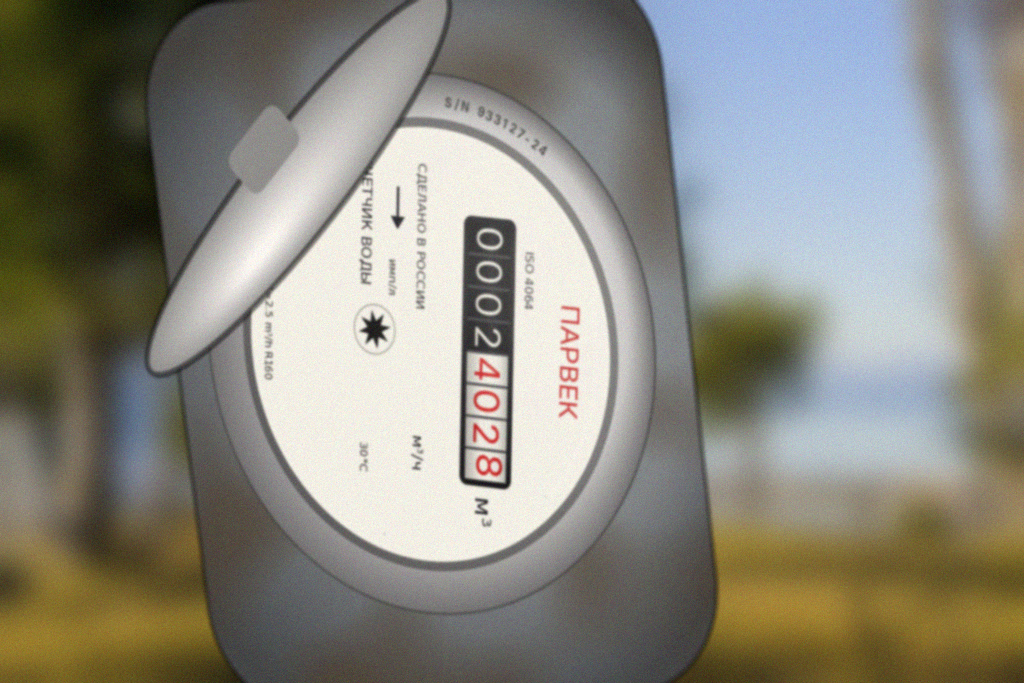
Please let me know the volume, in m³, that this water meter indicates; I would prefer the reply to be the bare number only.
2.4028
